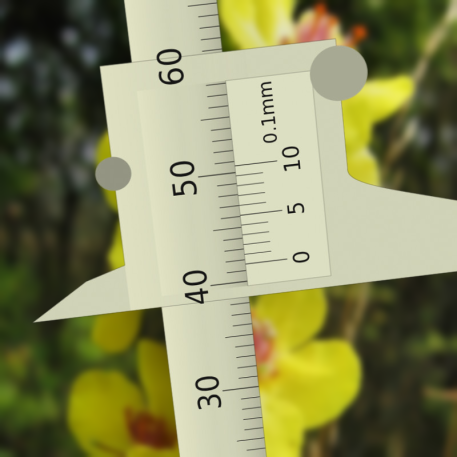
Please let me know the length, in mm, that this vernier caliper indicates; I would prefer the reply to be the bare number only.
41.6
